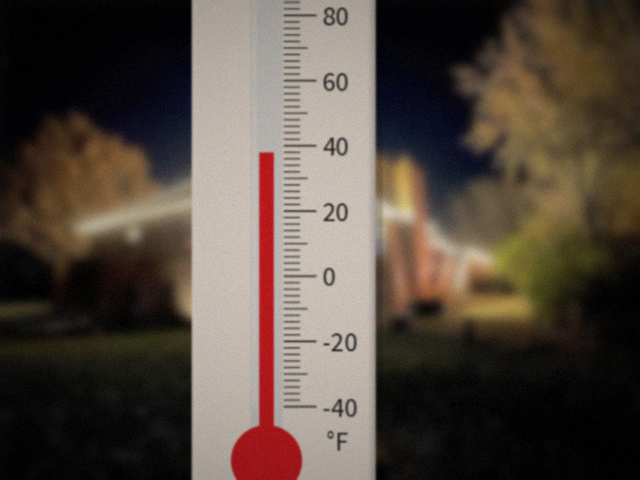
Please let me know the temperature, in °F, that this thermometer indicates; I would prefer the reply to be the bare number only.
38
